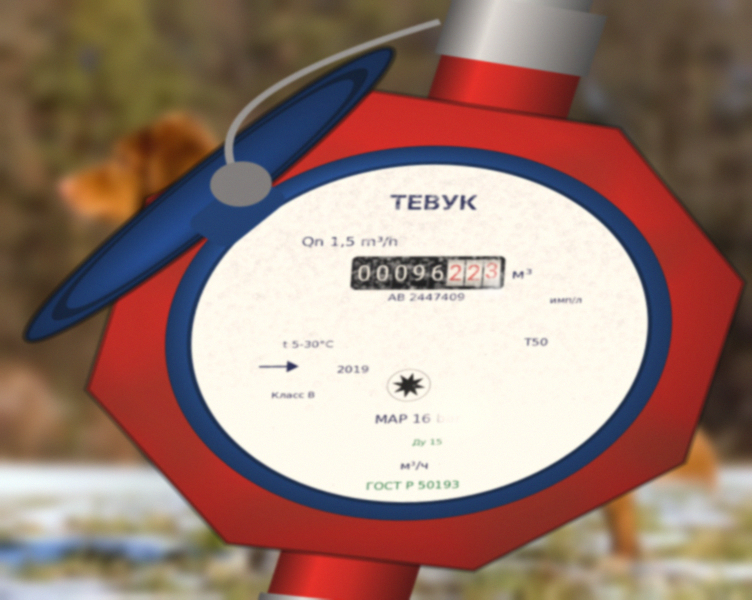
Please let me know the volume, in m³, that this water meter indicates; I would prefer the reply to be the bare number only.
96.223
